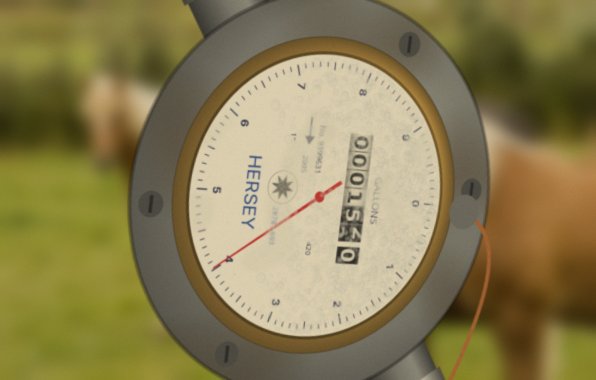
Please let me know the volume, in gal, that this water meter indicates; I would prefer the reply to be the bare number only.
1524.0
